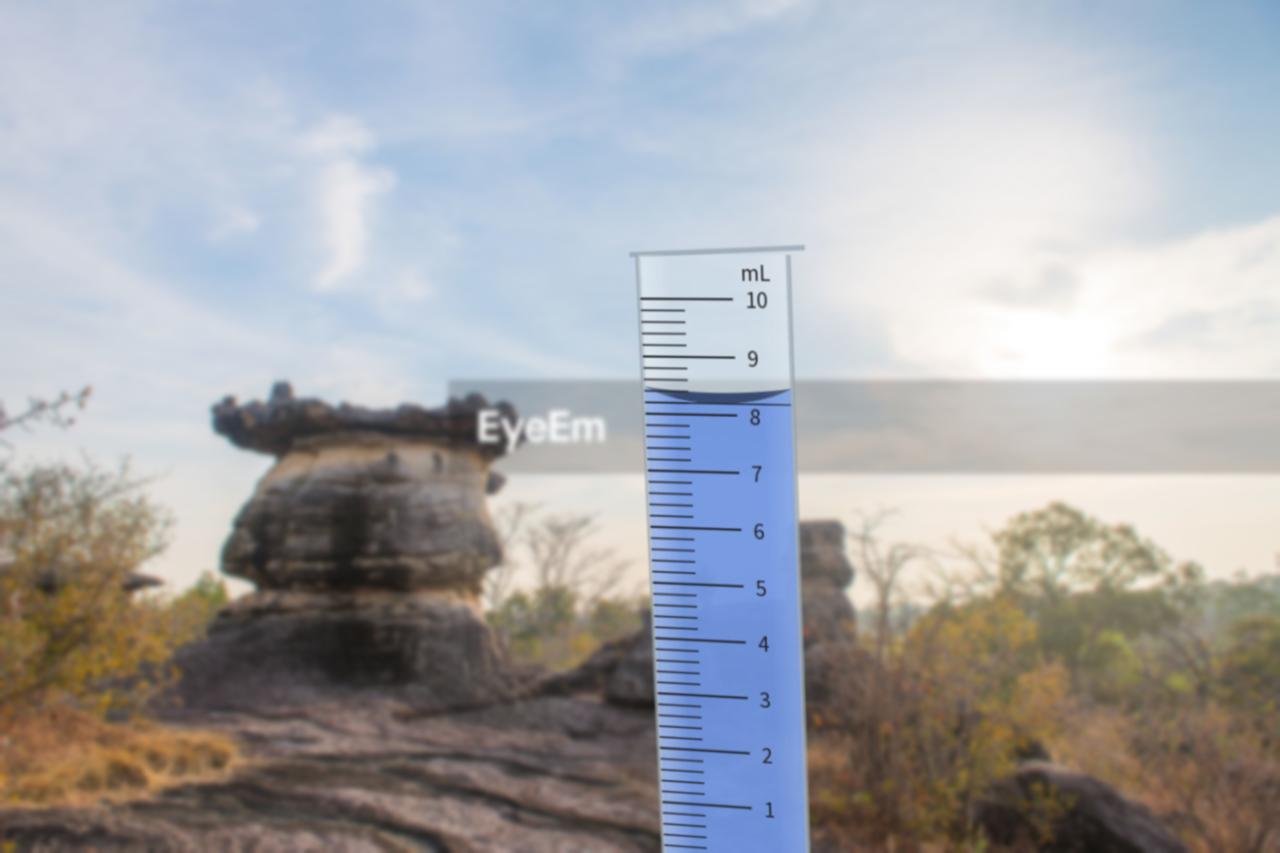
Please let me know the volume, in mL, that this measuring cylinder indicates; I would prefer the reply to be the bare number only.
8.2
